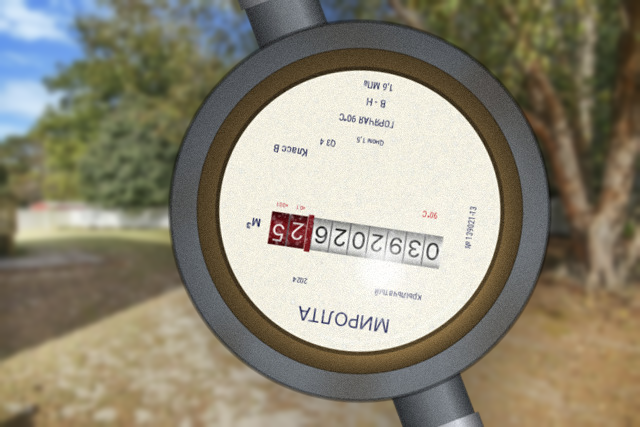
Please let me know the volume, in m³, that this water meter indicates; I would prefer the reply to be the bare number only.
392026.25
